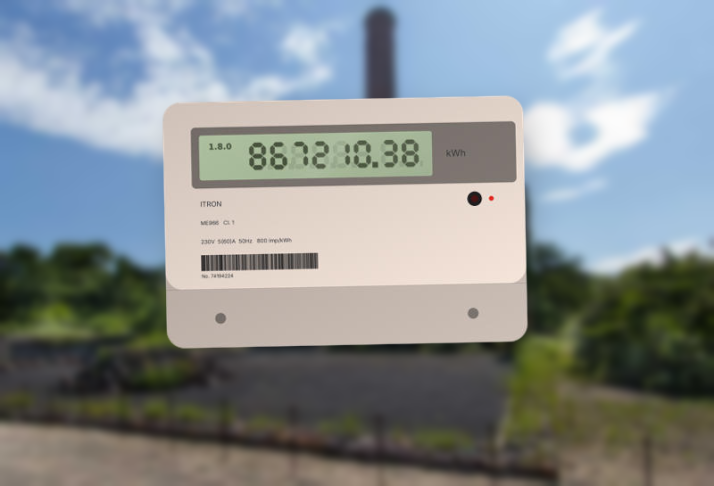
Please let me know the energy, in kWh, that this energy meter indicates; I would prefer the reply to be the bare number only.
867210.38
